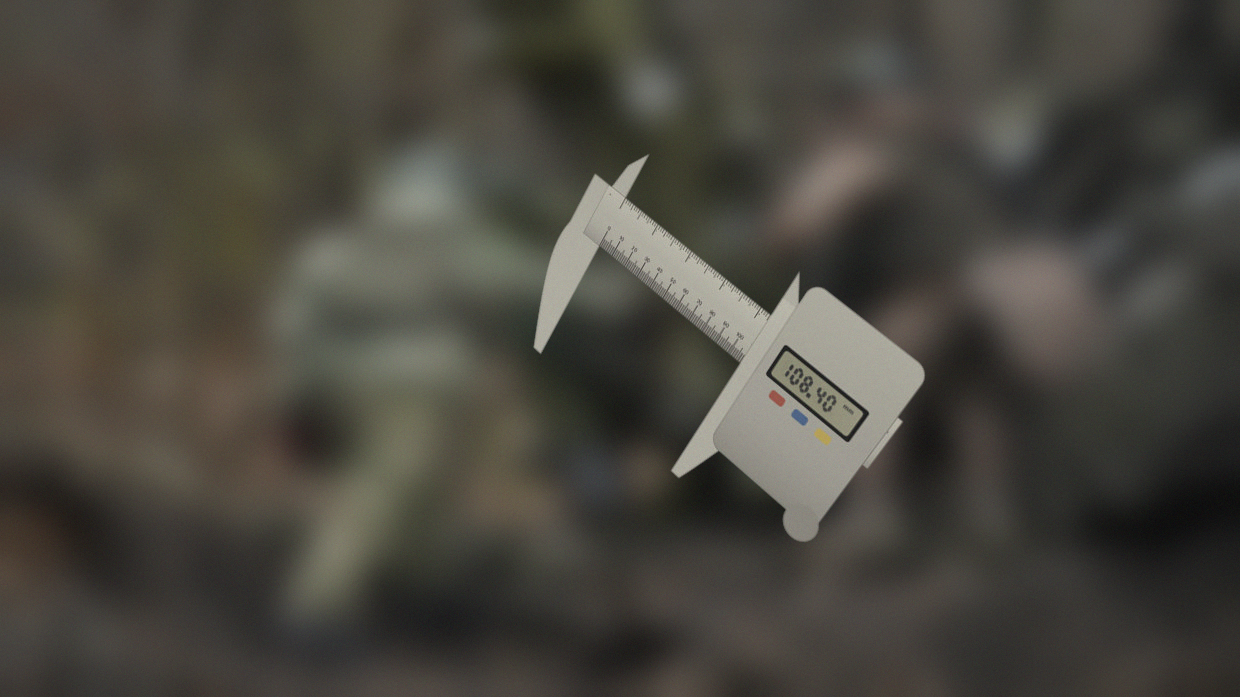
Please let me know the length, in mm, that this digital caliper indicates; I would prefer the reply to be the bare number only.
108.40
